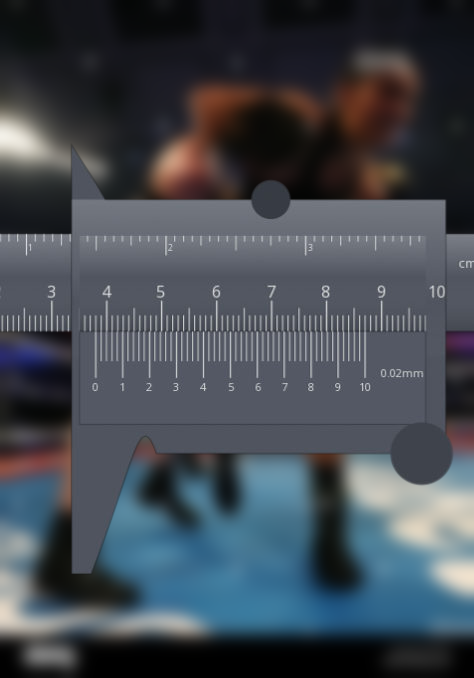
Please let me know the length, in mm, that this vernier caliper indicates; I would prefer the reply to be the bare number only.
38.0
